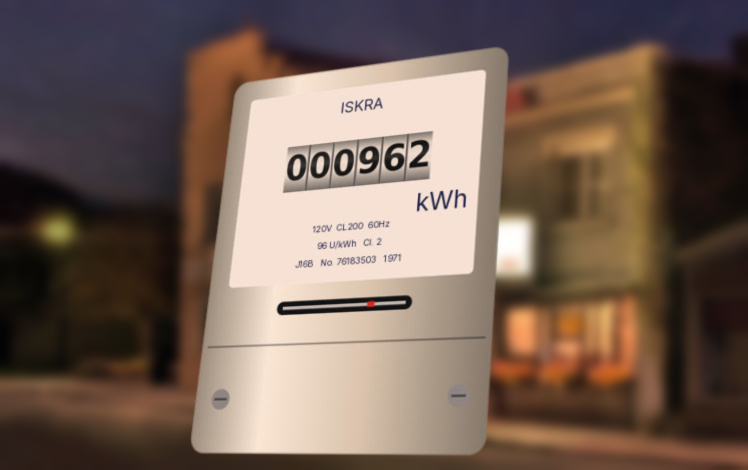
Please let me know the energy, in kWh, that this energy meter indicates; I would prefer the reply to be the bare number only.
962
